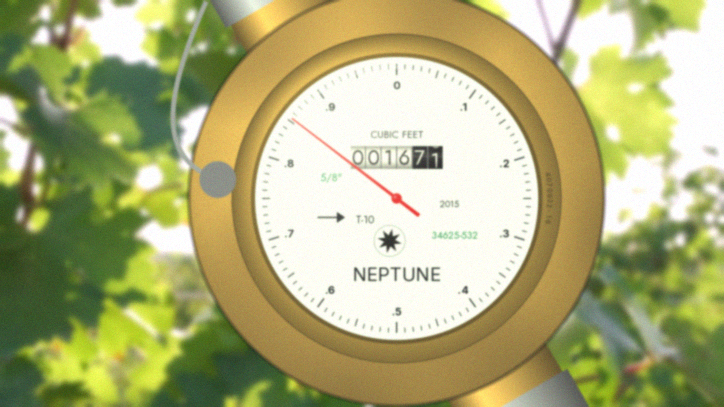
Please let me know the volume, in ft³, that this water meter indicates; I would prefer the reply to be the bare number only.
1670.85
